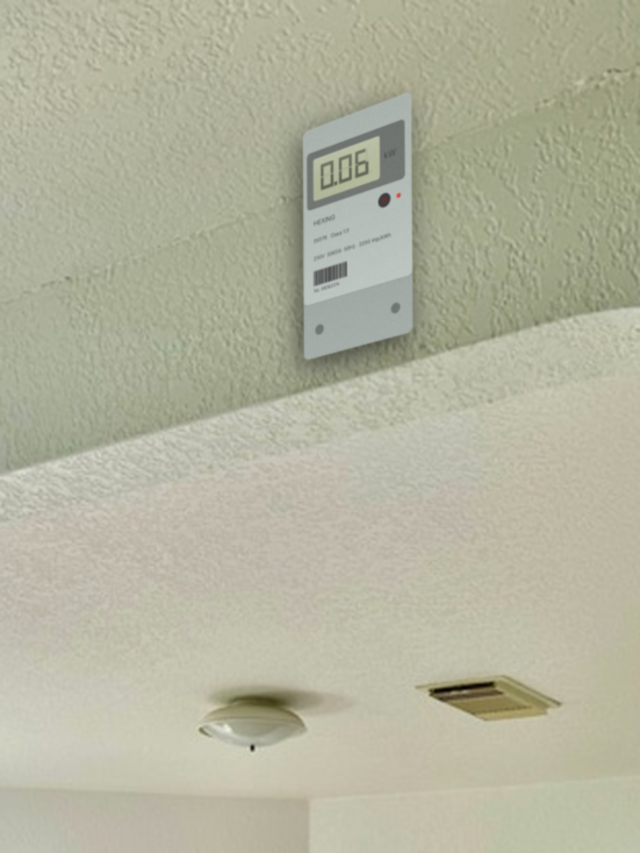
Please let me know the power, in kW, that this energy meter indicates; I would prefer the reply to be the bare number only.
0.06
